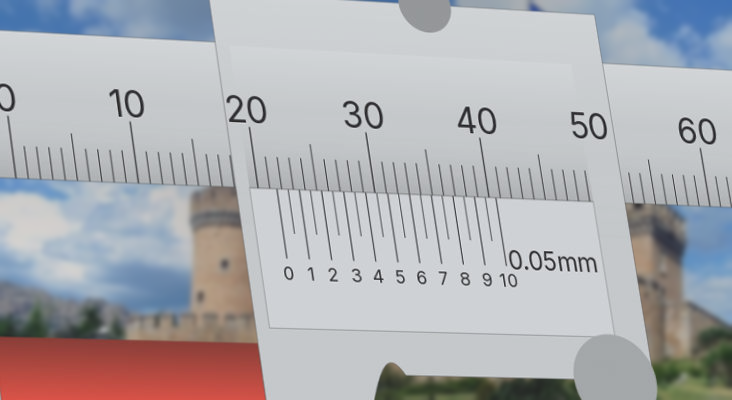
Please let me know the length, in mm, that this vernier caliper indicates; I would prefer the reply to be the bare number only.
21.6
